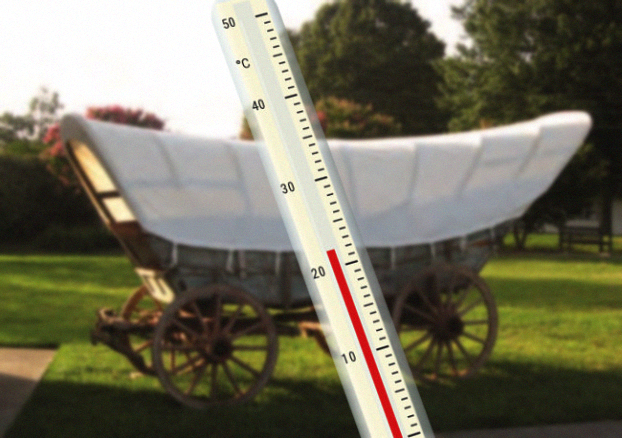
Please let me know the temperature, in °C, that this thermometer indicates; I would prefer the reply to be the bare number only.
22
